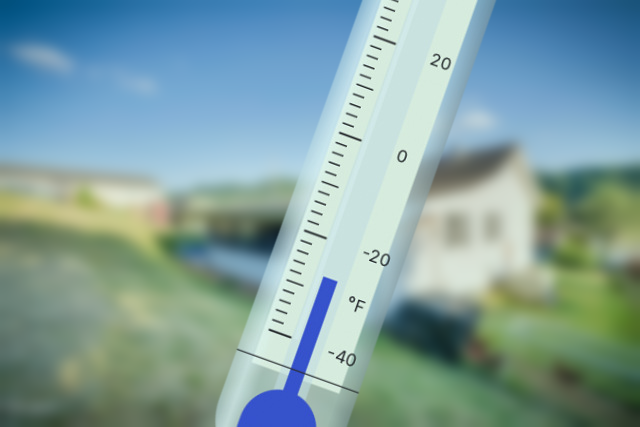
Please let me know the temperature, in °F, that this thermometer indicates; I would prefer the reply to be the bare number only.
-27
